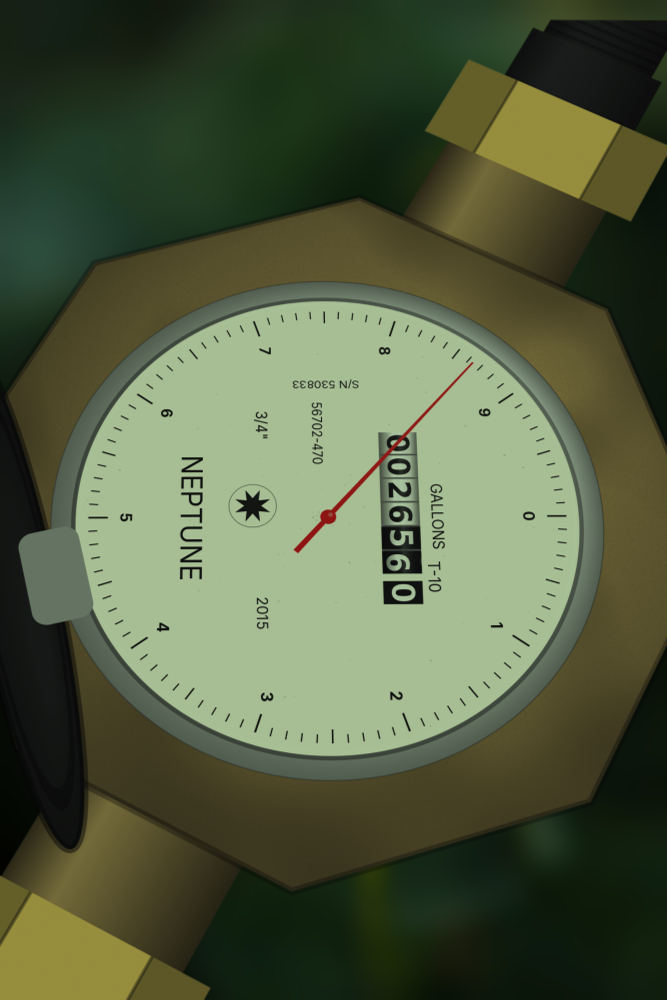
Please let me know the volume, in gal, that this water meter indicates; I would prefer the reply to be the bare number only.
26558.6
